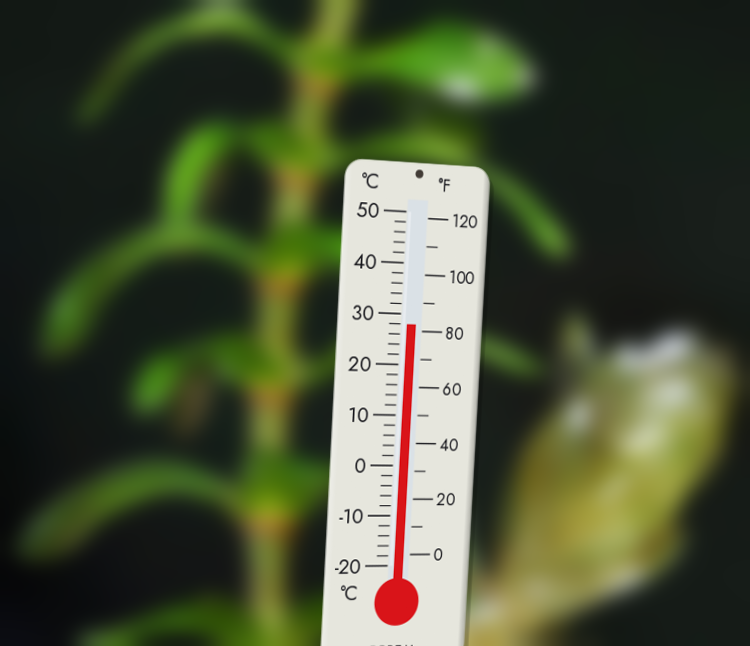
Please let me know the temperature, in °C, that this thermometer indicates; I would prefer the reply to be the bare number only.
28
